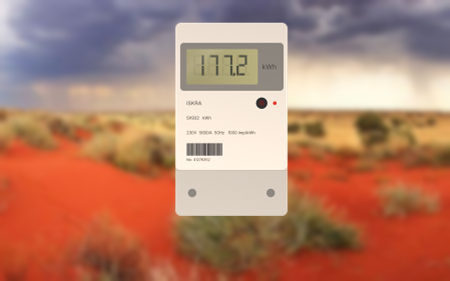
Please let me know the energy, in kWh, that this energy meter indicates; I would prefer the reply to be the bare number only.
177.2
